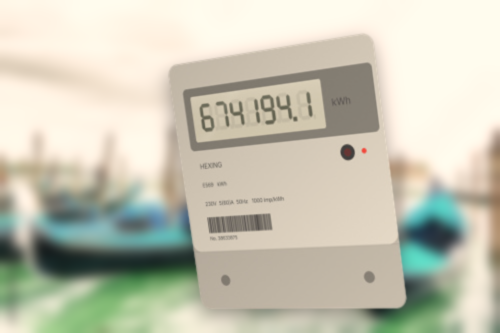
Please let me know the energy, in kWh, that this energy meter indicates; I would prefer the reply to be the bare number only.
674194.1
